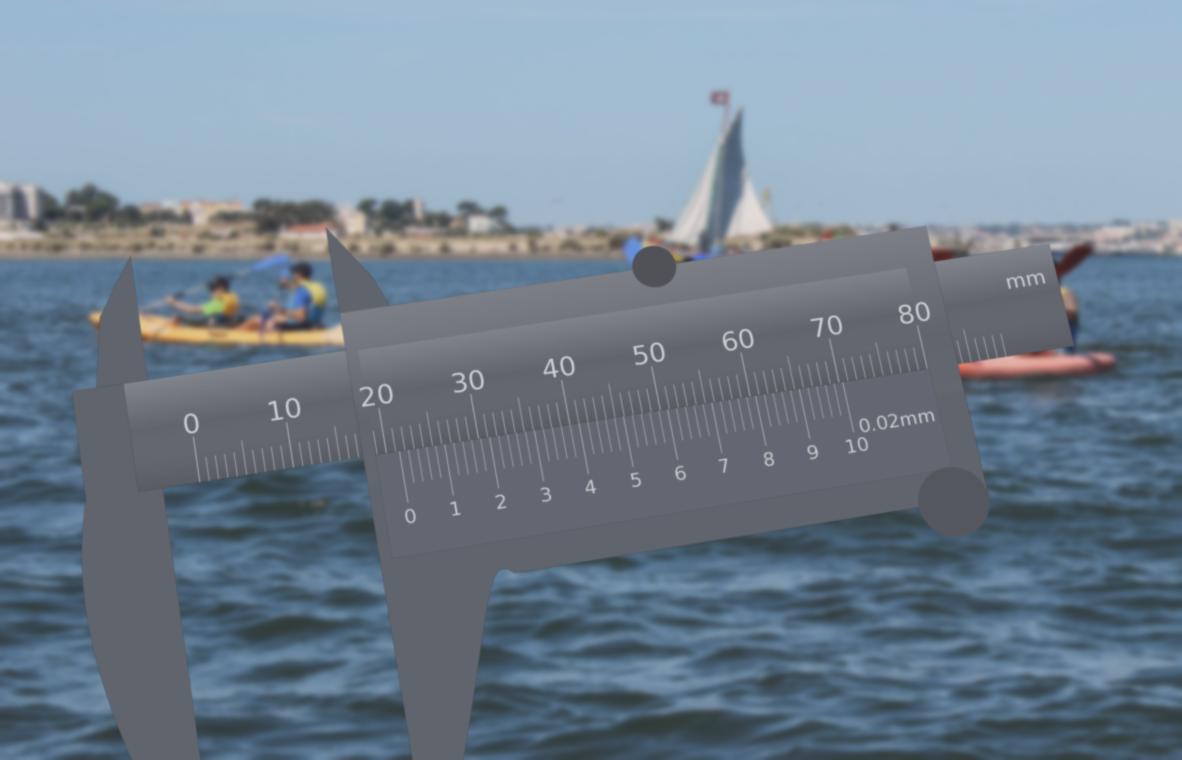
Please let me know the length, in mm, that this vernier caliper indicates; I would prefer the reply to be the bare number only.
21.4
